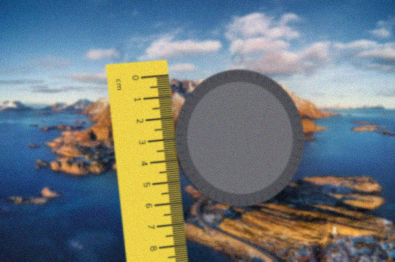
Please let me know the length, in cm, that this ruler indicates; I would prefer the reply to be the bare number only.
6.5
